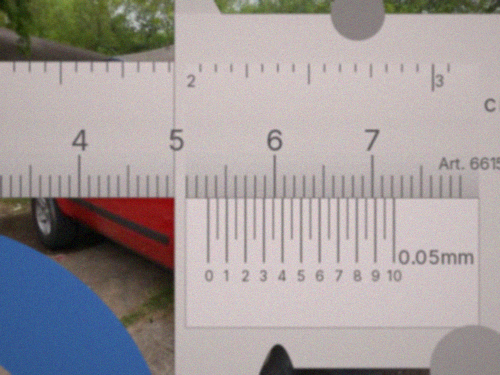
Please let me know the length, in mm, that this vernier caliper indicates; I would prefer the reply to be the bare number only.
53.2
